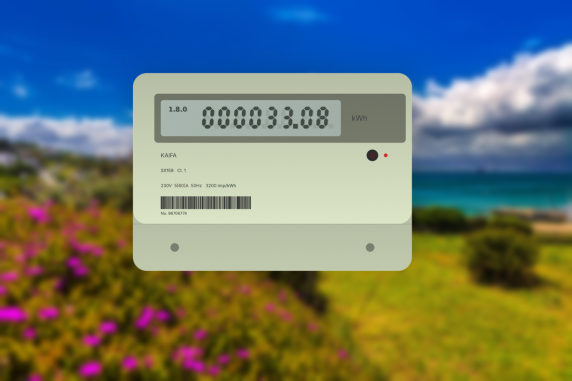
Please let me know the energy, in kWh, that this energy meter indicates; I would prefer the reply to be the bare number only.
33.08
